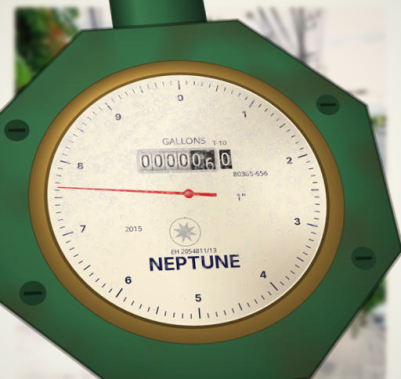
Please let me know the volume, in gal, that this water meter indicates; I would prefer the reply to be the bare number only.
57.6
